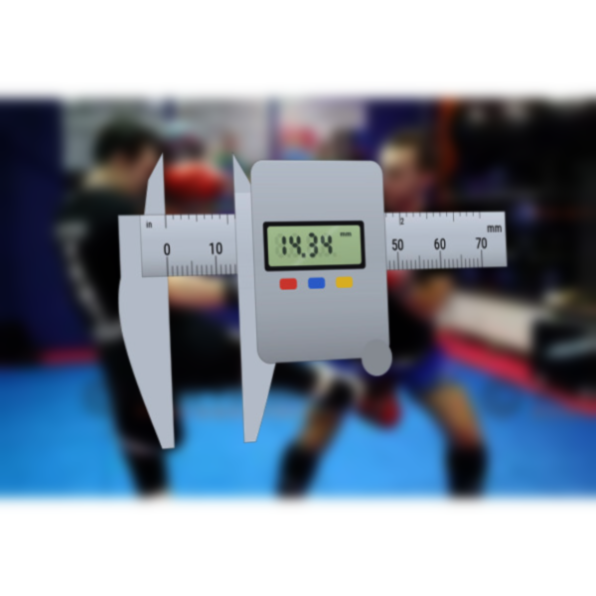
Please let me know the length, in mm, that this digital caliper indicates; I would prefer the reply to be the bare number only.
14.34
